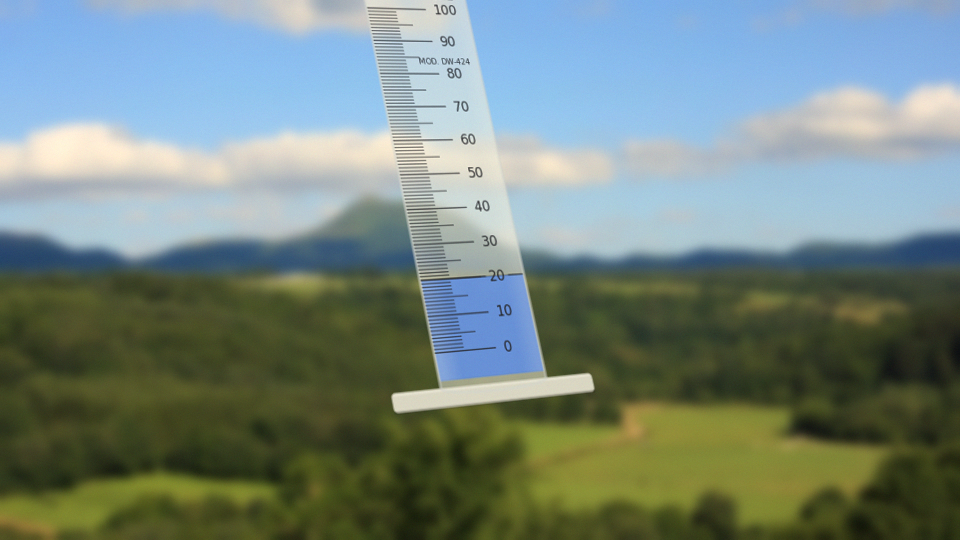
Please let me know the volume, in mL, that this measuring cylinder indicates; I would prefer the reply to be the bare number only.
20
